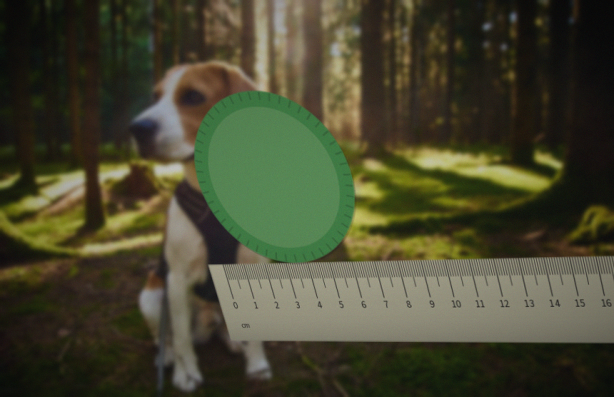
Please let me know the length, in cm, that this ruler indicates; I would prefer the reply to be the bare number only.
7
